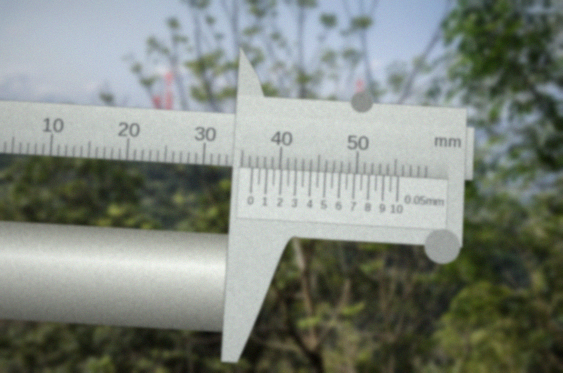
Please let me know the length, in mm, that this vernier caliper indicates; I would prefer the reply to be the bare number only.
36.4
